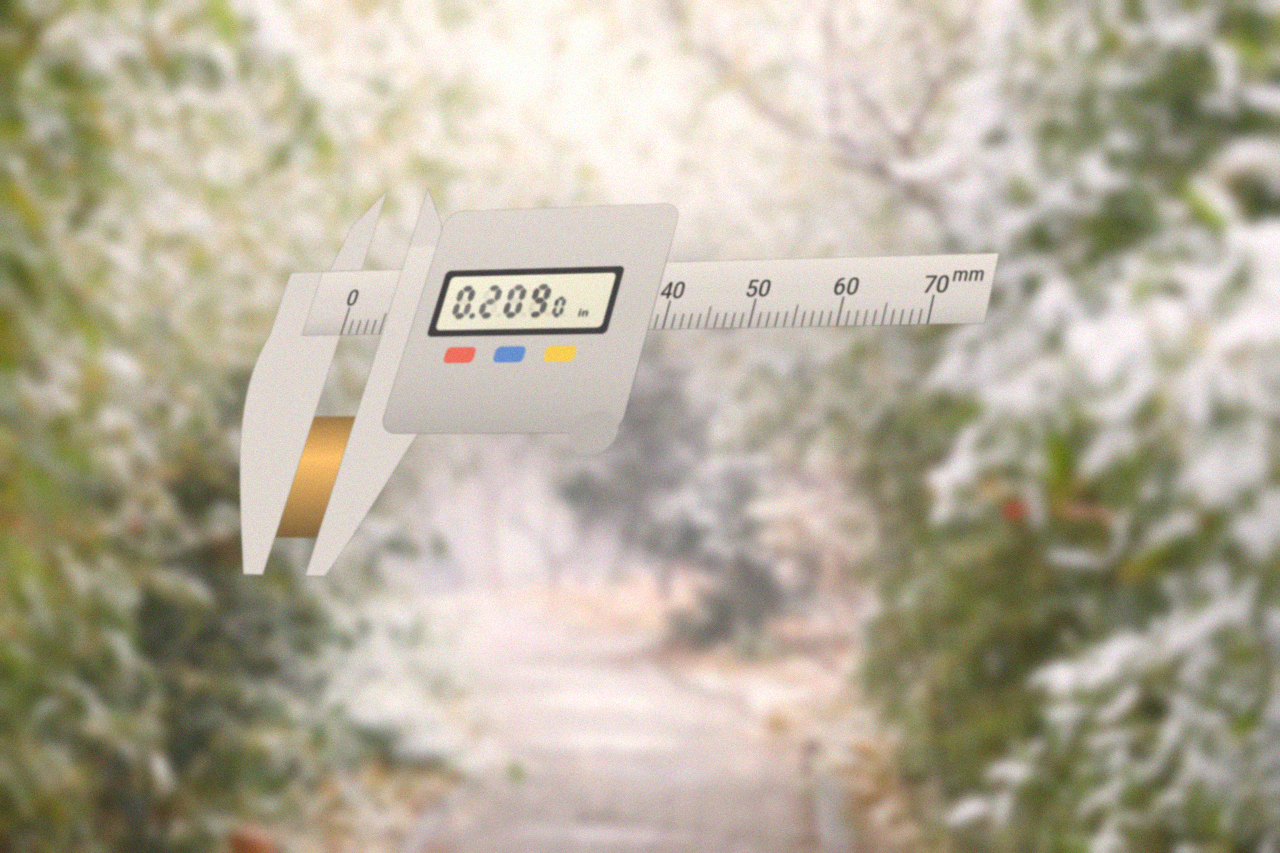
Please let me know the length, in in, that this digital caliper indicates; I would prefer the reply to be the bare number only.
0.2090
